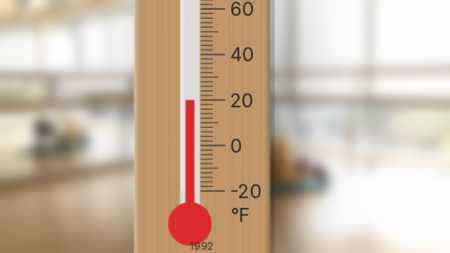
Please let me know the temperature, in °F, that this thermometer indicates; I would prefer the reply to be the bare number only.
20
